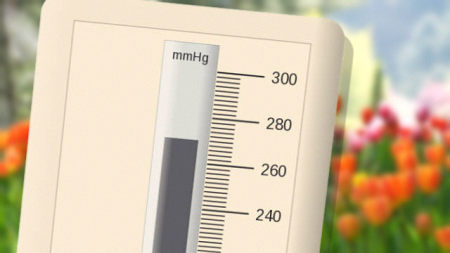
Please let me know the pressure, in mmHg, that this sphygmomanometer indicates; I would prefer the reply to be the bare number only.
270
